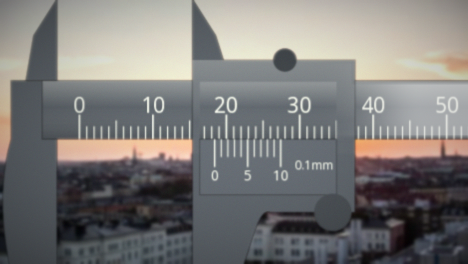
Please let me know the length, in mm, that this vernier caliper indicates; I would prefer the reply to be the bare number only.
18.4
